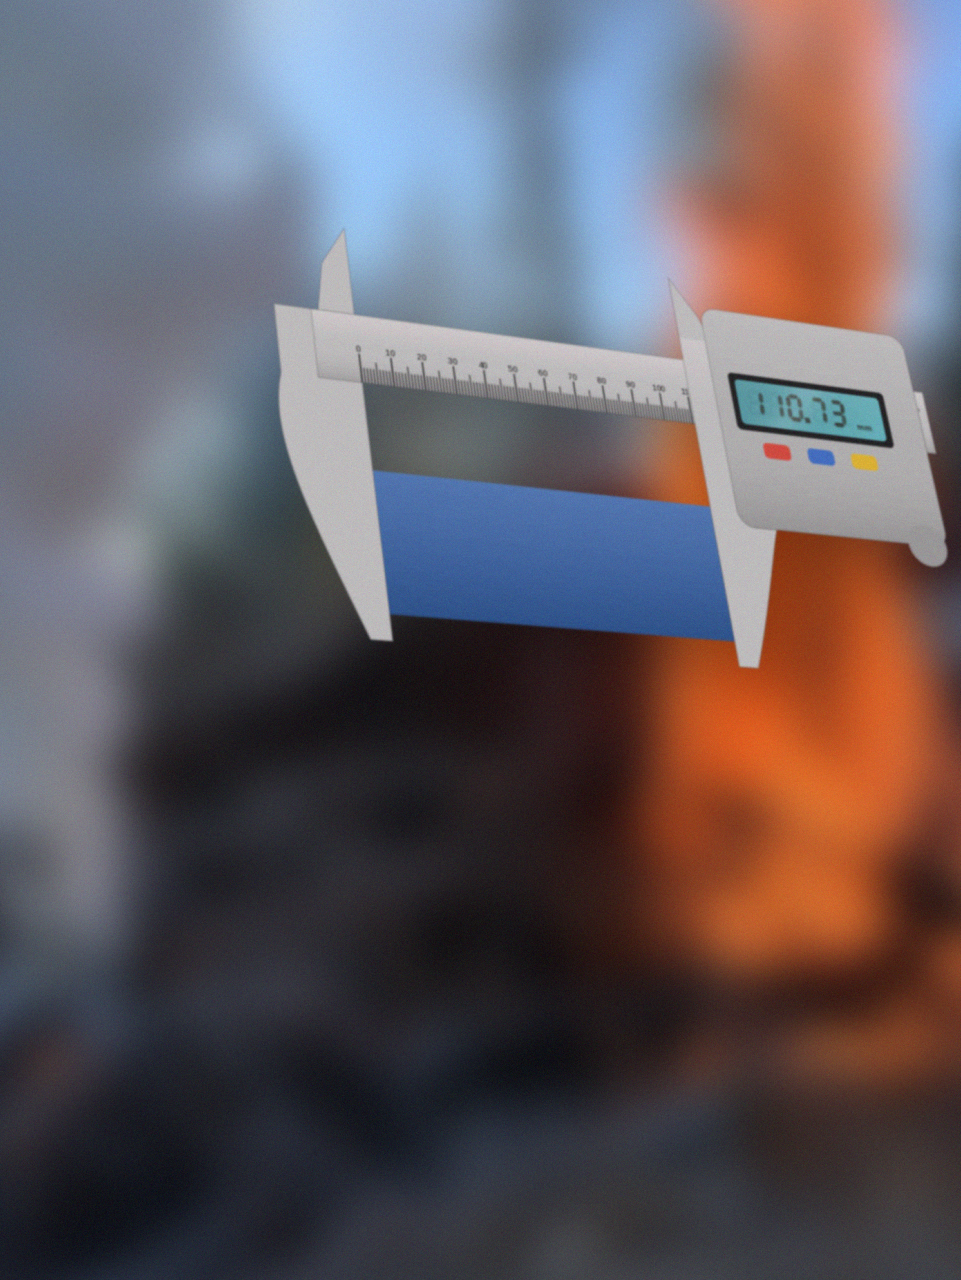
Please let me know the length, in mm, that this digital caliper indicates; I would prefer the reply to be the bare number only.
110.73
